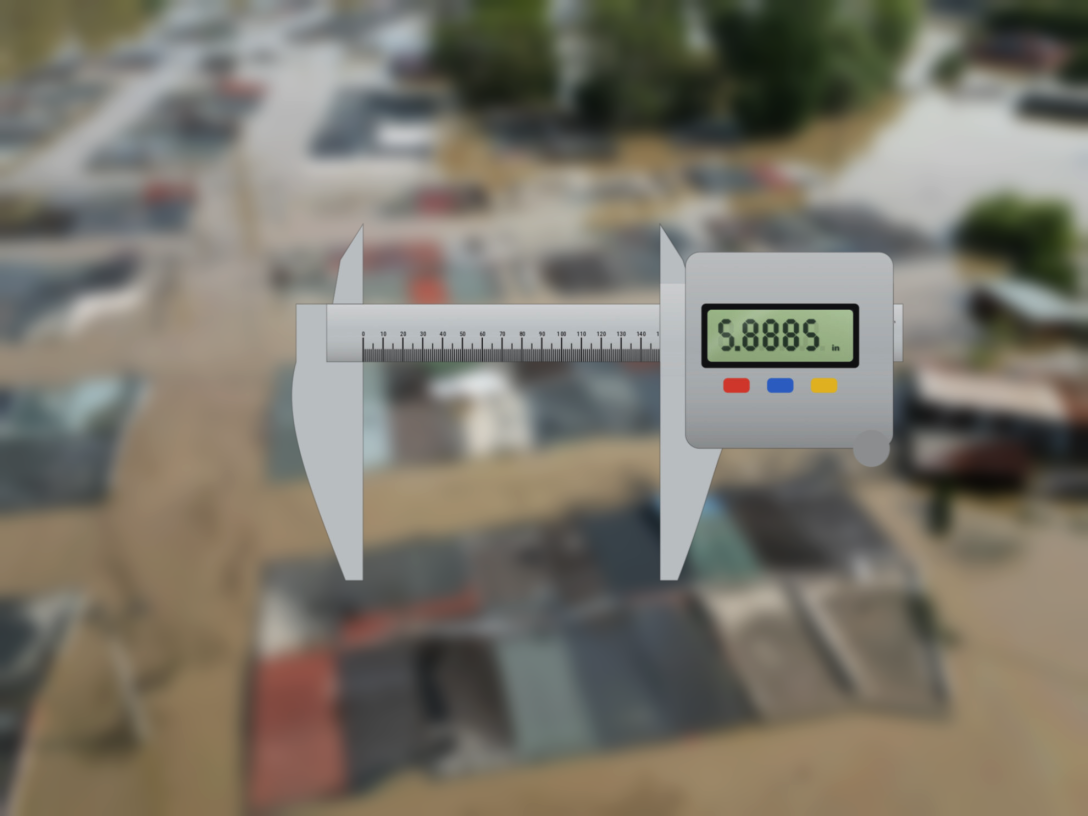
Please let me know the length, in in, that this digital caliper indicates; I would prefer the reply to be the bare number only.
5.8885
